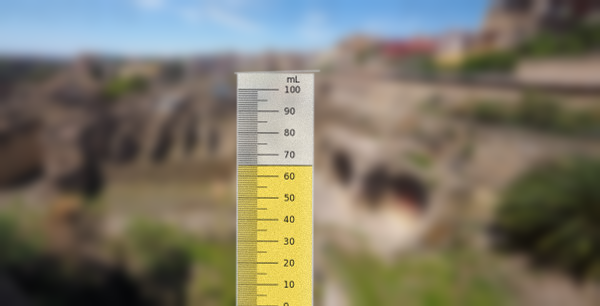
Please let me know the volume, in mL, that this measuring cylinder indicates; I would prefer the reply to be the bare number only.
65
